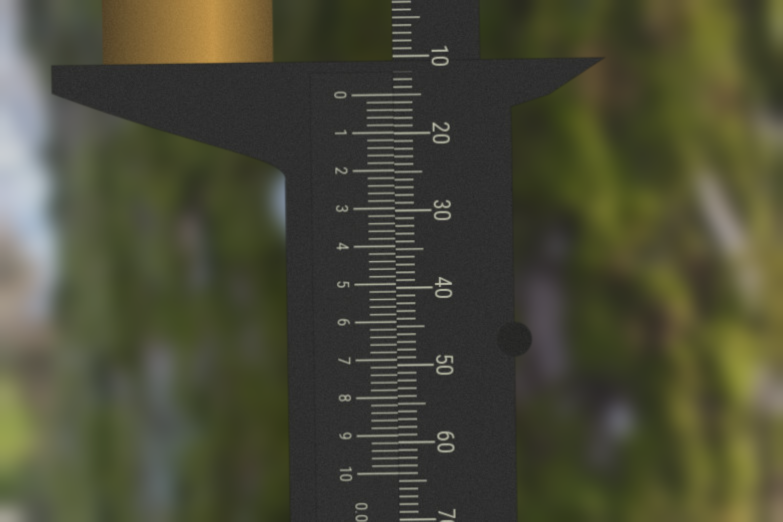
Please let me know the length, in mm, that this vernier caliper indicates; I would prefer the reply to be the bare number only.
15.0
